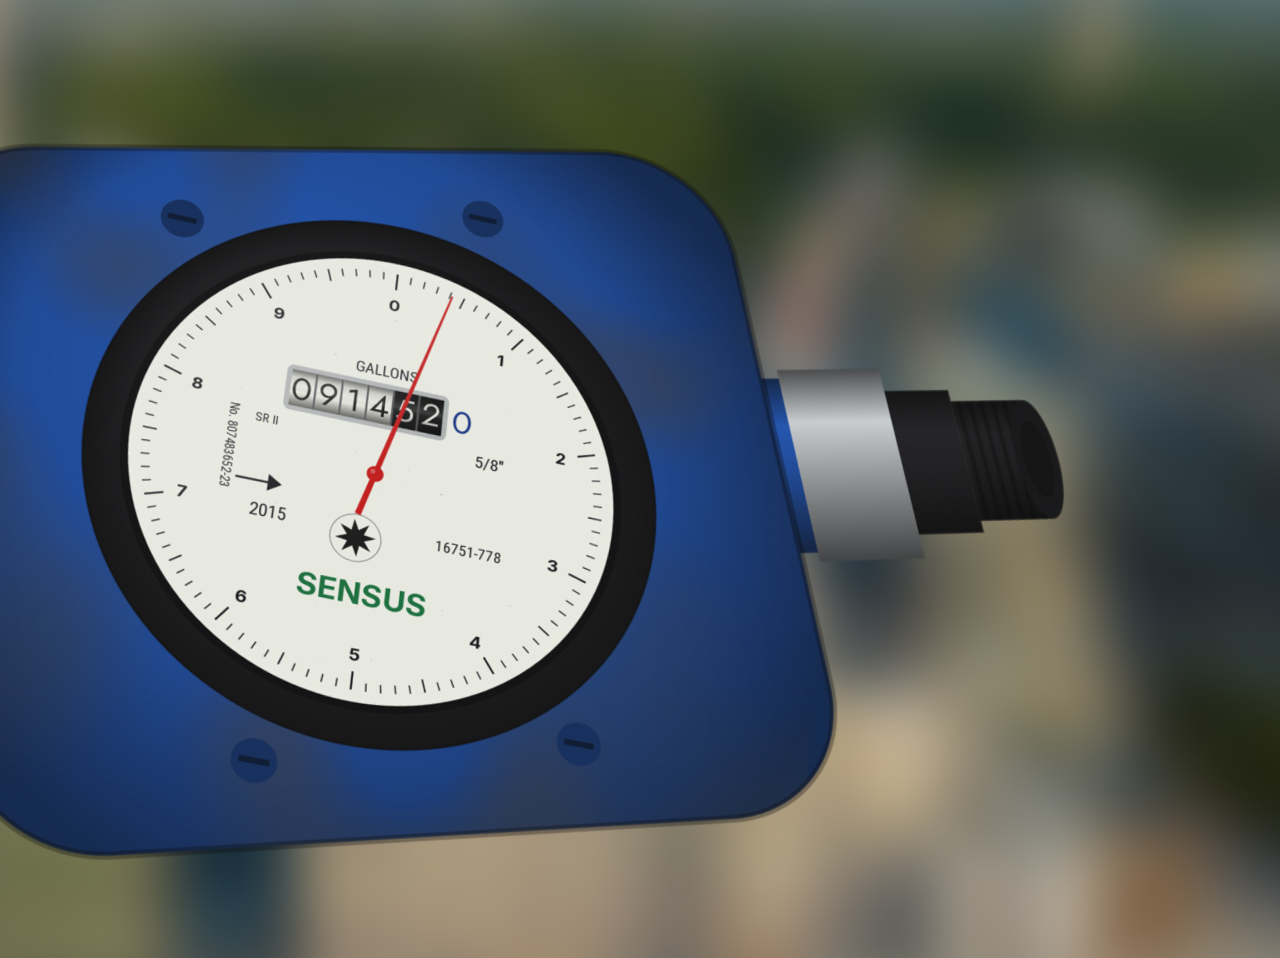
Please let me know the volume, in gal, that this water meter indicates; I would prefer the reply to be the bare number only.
914520.4
